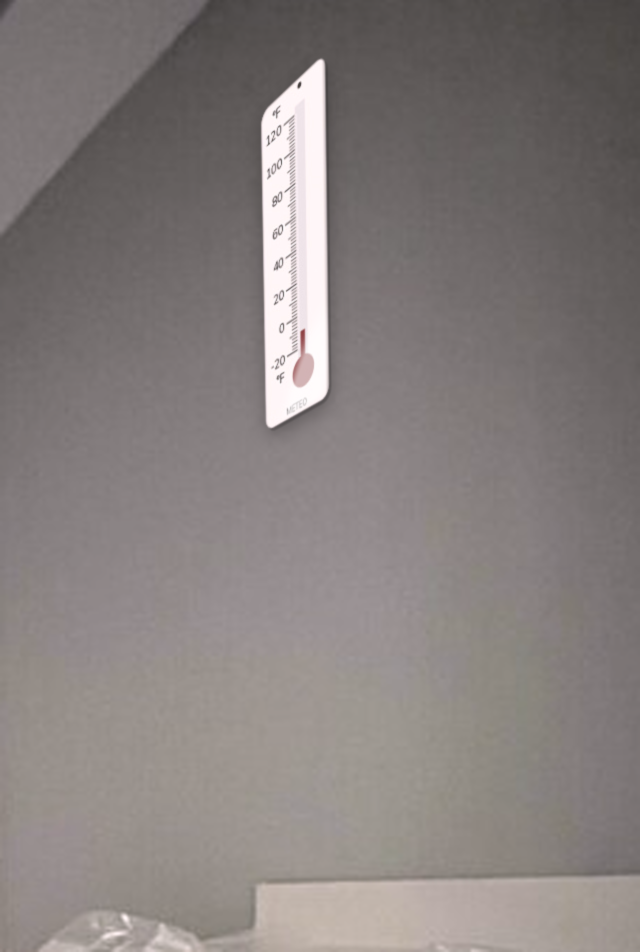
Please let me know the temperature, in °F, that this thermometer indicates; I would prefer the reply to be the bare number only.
-10
